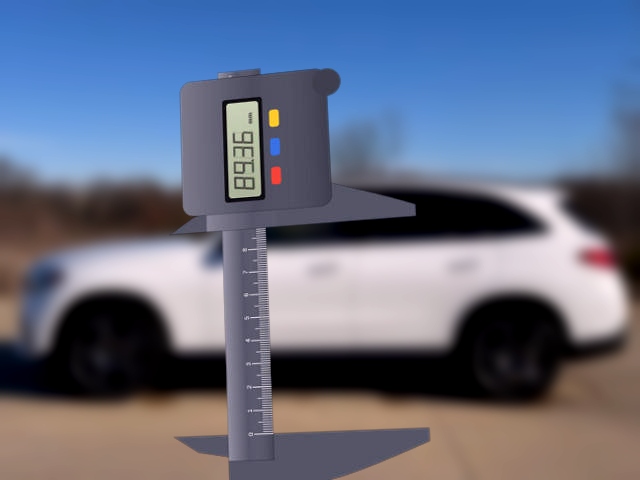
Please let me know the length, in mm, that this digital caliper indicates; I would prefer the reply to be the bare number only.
89.36
